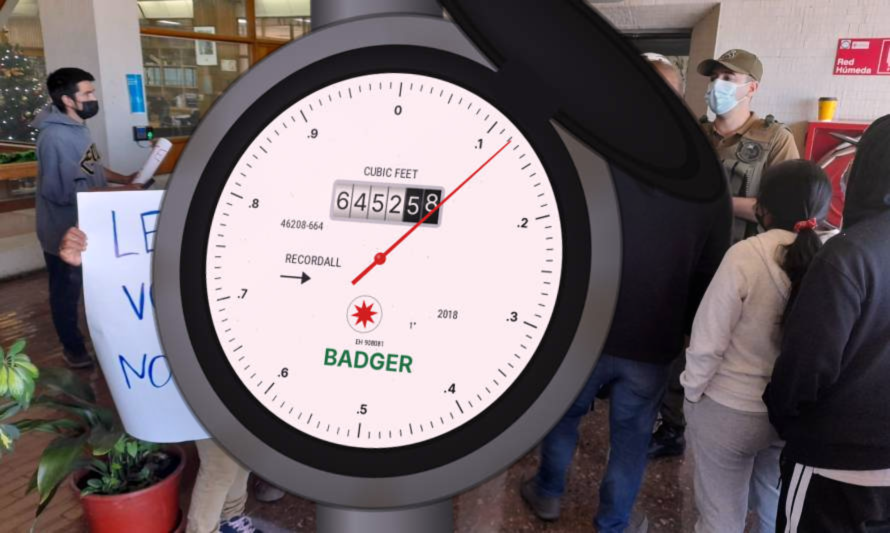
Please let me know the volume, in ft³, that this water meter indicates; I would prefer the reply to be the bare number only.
645258.12
